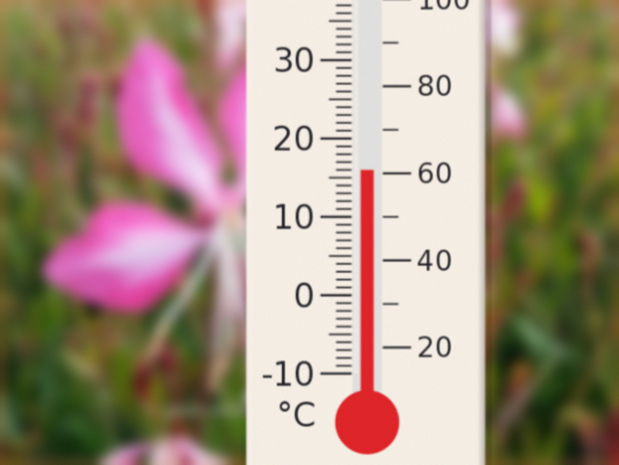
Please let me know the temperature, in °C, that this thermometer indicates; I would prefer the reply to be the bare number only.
16
